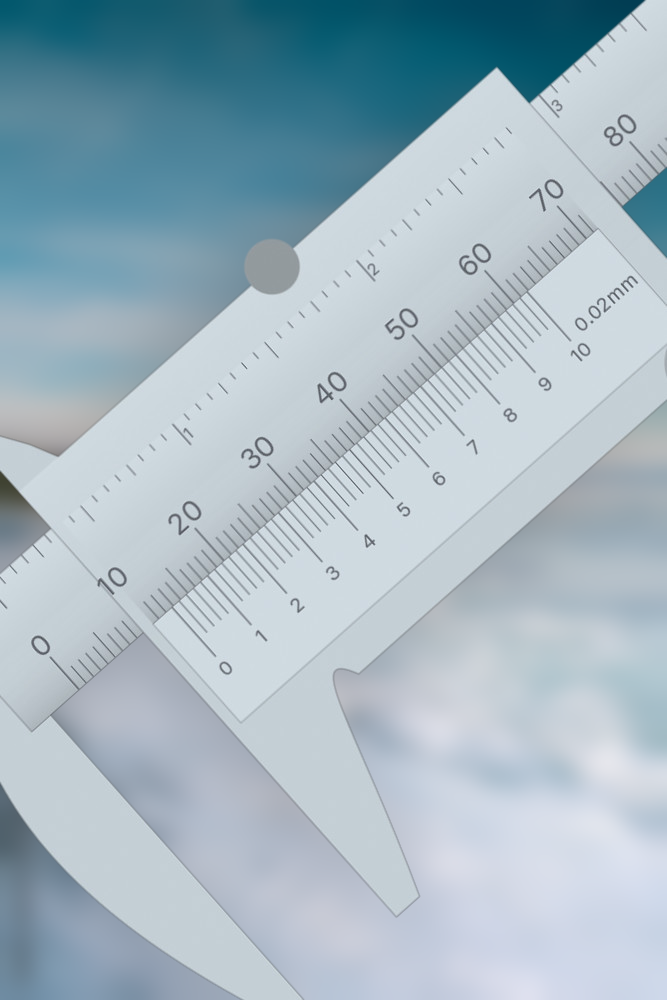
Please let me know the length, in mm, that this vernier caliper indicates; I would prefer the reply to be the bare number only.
12.8
